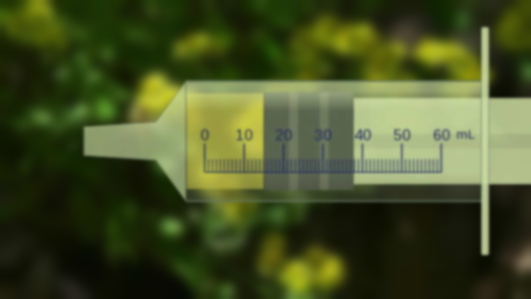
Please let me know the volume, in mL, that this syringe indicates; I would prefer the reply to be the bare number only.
15
